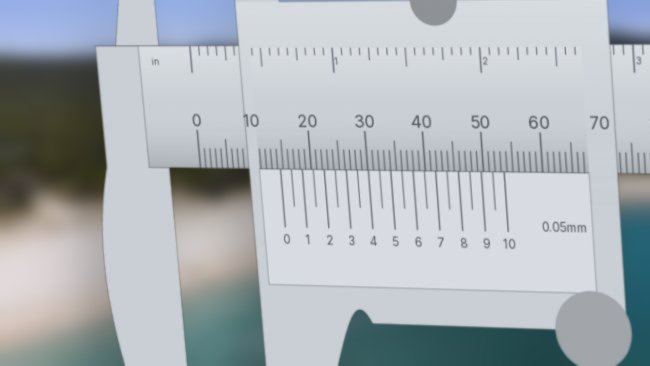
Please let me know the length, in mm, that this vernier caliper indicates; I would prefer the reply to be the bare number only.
14.5
